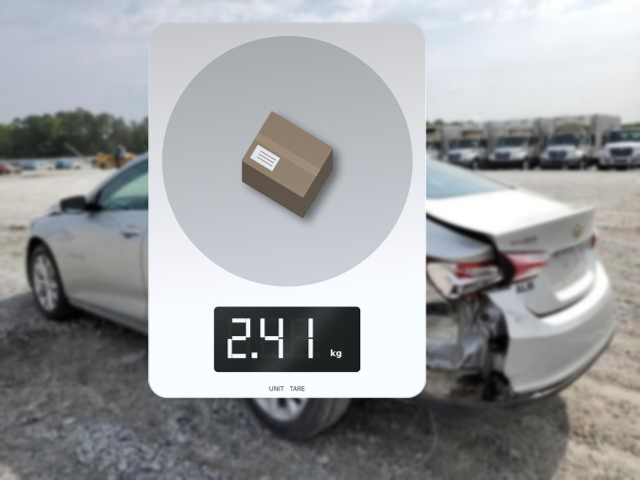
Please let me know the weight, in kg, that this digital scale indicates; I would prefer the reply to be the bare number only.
2.41
